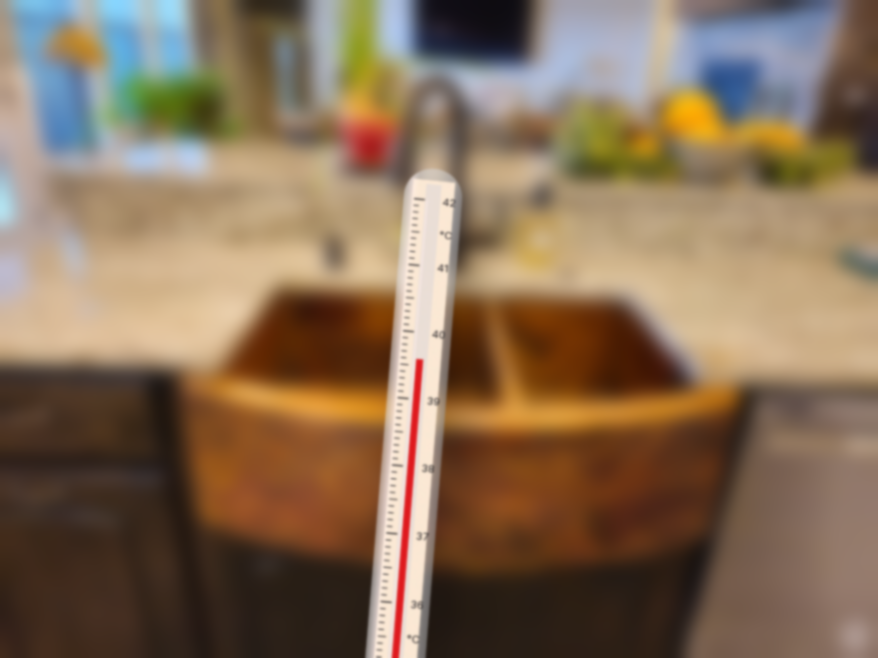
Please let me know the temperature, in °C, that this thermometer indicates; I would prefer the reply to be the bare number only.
39.6
